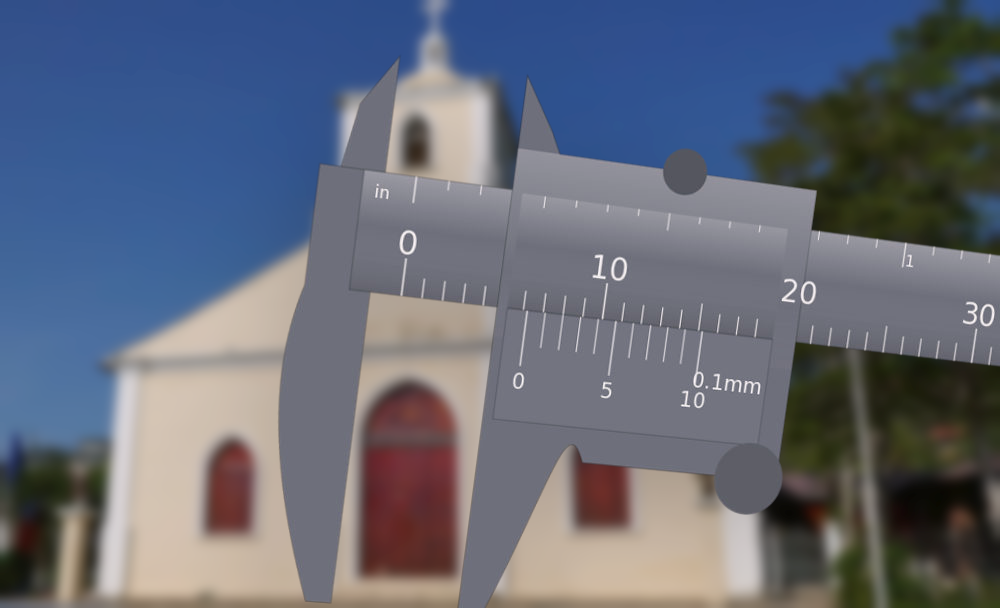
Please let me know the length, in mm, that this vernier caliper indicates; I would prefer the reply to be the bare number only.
6.2
